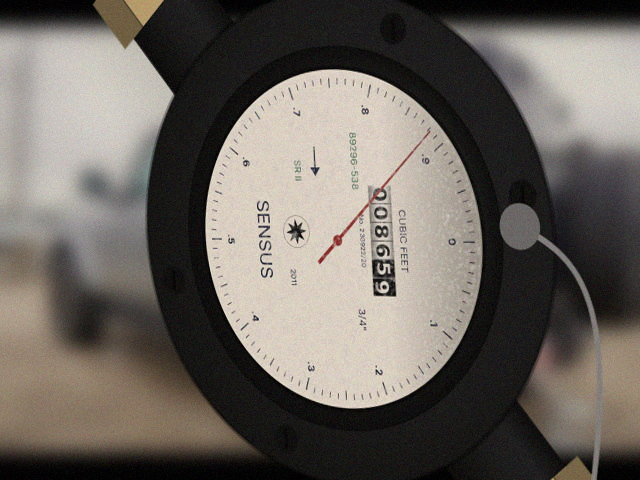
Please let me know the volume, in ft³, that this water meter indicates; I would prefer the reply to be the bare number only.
8658.88
